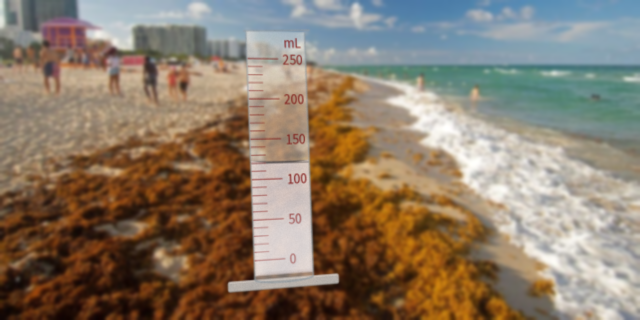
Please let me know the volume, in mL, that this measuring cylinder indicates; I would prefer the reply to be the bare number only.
120
